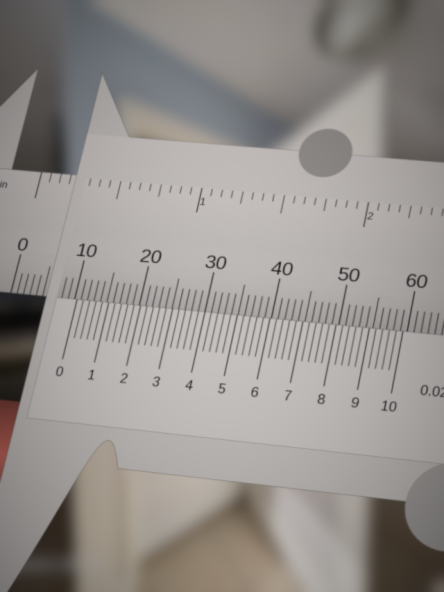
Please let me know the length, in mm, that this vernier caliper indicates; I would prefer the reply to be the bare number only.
10.4
